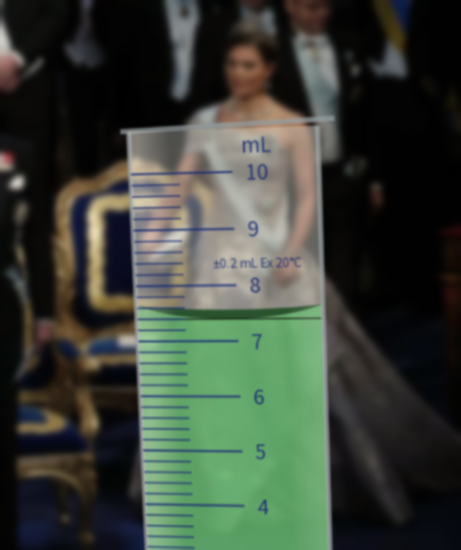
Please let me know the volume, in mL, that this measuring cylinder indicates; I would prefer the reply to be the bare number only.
7.4
